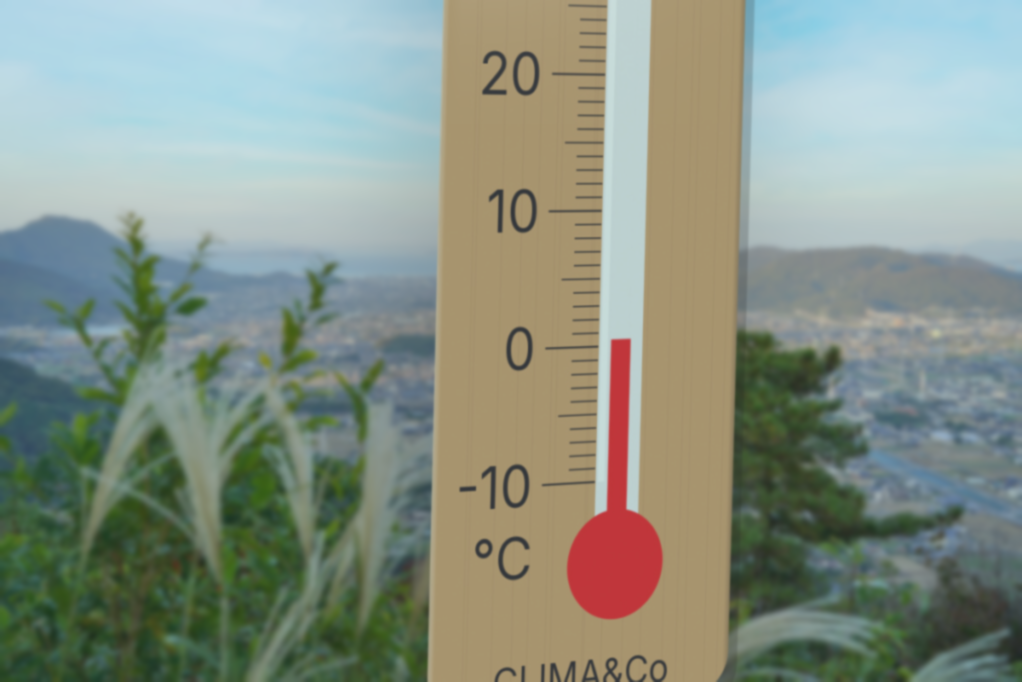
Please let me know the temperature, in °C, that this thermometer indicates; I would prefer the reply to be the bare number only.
0.5
